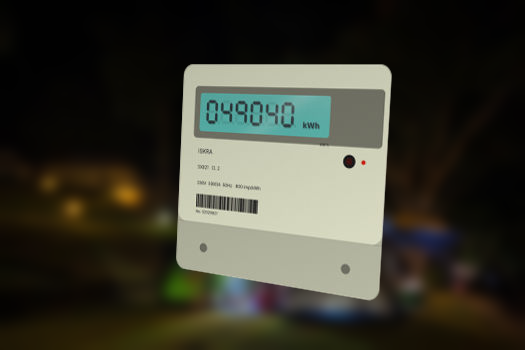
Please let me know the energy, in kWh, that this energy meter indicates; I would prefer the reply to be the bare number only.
49040
